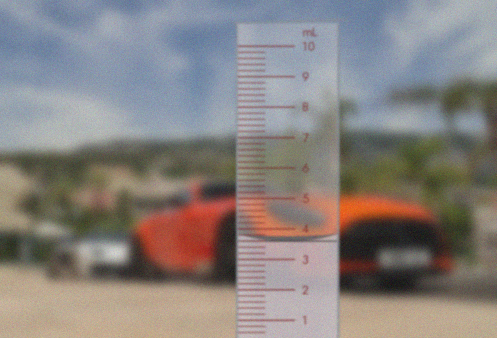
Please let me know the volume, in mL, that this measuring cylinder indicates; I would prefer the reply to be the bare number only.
3.6
